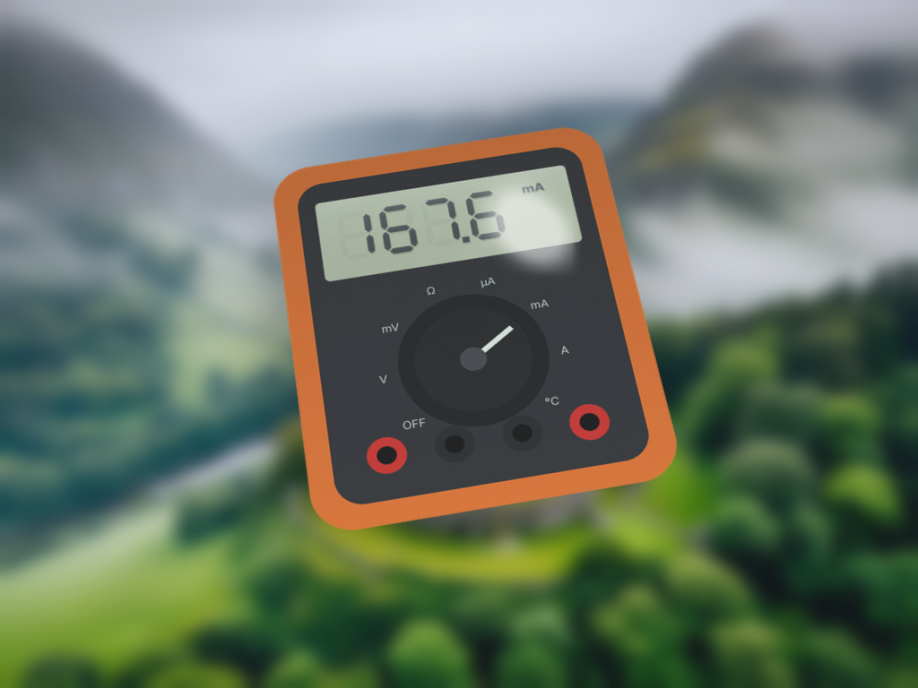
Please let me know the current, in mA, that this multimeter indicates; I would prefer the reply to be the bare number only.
167.6
